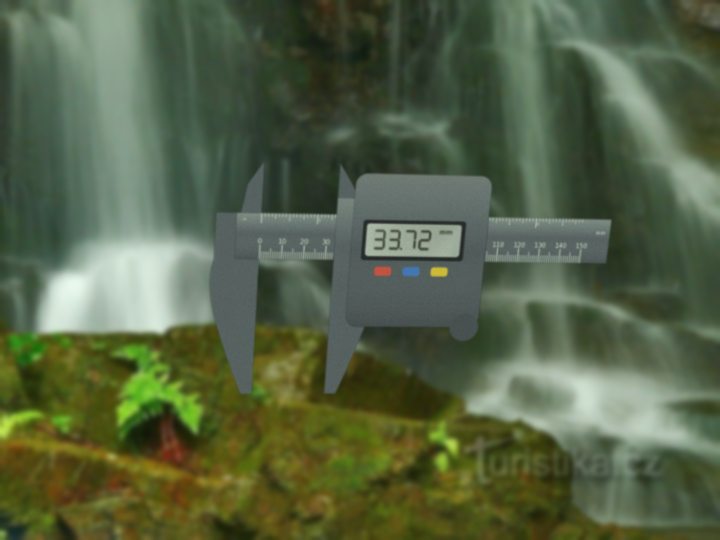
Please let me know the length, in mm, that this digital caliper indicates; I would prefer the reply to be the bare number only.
33.72
